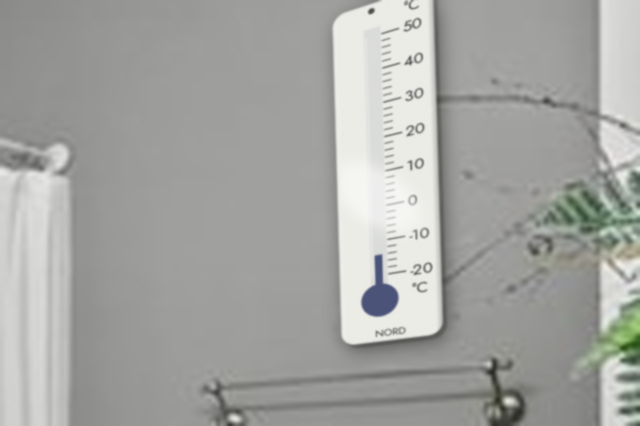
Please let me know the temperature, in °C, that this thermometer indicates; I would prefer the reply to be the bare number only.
-14
